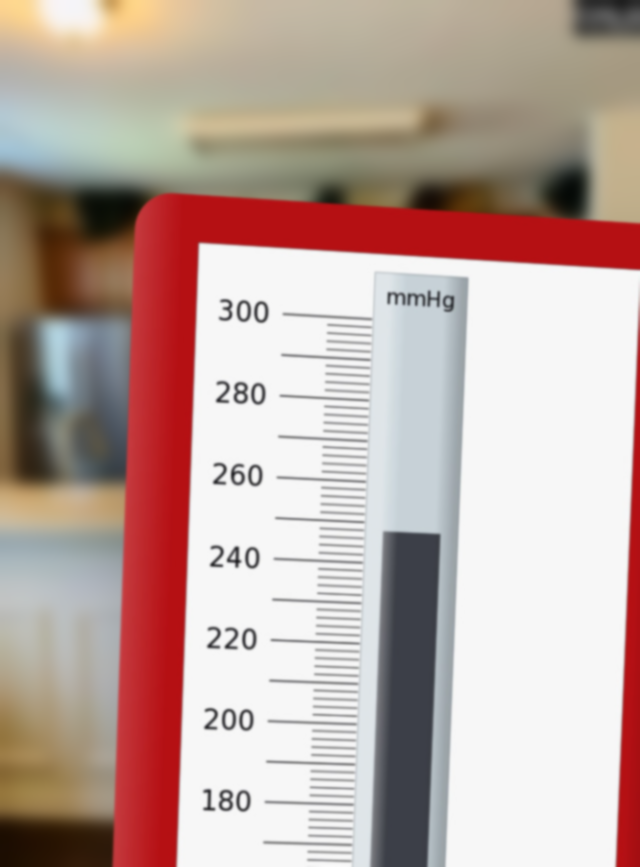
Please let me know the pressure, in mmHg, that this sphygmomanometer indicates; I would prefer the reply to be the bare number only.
248
